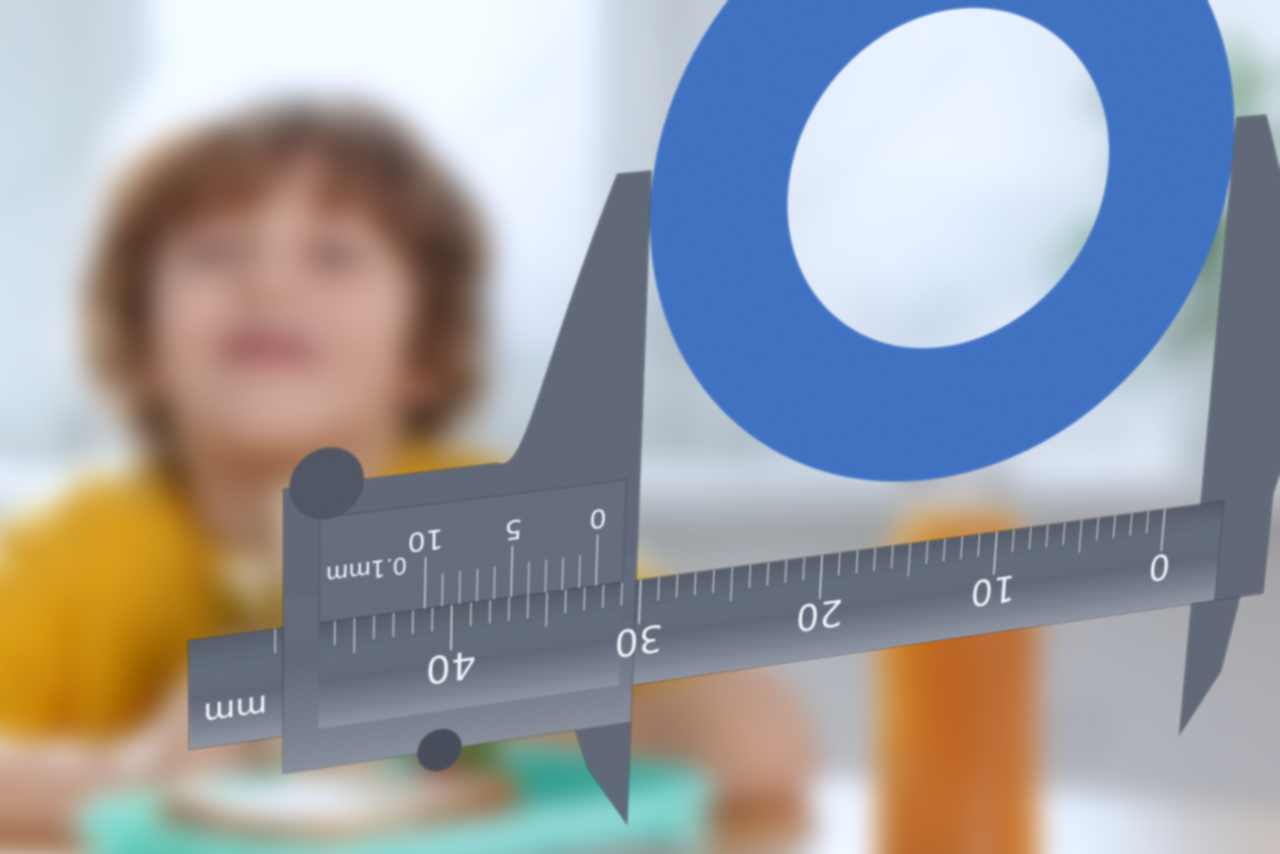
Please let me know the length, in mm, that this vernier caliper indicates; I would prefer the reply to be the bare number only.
32.4
